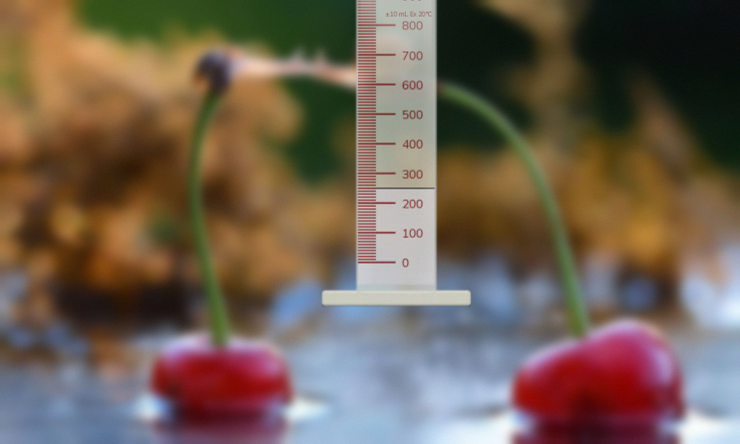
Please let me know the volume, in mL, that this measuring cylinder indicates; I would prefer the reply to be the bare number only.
250
